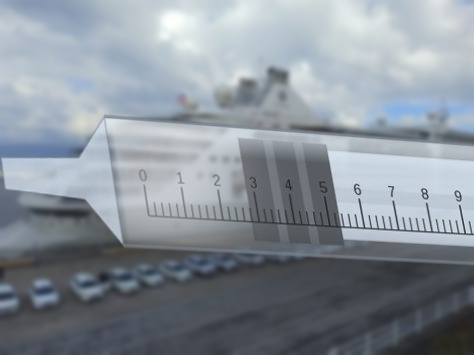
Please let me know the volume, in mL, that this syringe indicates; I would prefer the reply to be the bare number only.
2.8
